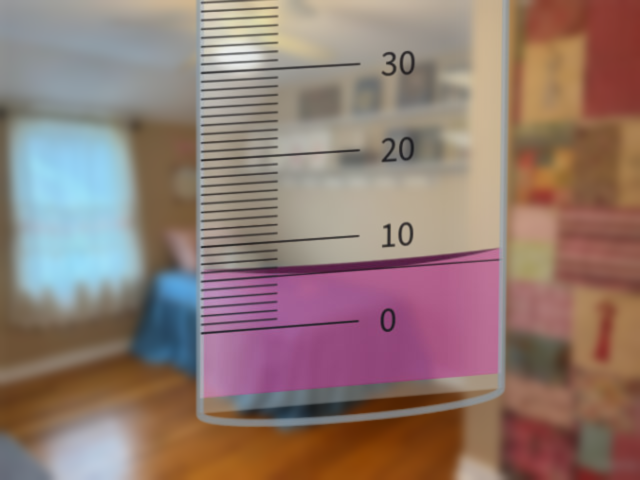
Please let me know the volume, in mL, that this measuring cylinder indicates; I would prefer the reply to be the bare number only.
6
